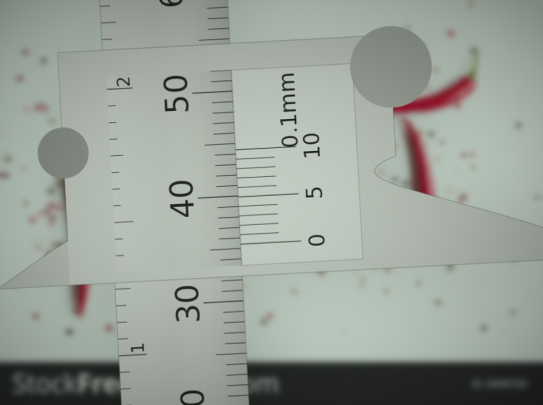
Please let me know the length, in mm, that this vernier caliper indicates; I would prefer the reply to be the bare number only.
35.4
